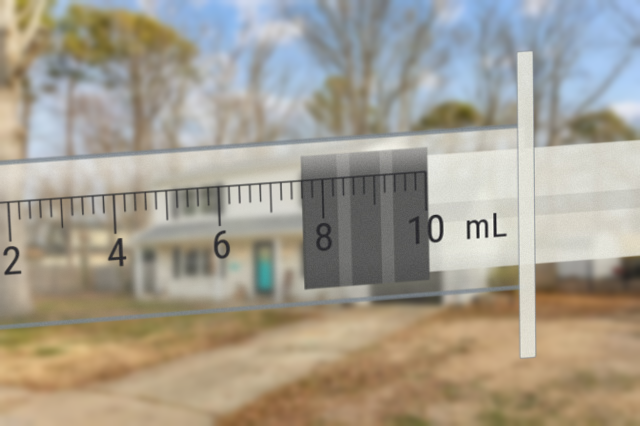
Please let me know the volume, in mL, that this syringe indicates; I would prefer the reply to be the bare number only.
7.6
